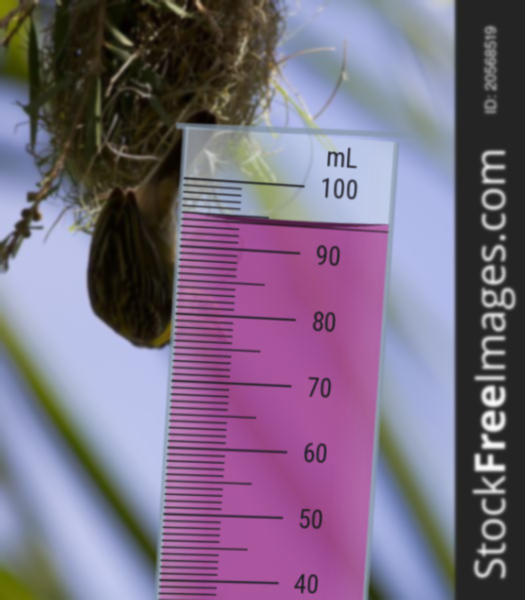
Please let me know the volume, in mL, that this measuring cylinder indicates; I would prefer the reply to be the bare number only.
94
